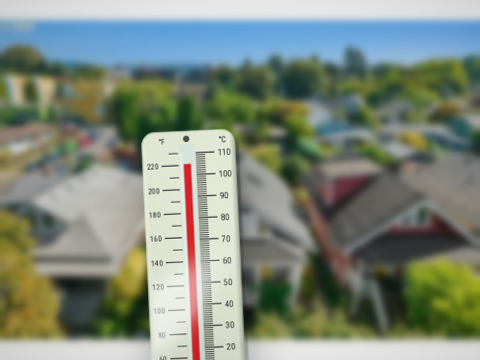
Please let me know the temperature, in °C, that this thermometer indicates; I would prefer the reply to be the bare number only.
105
